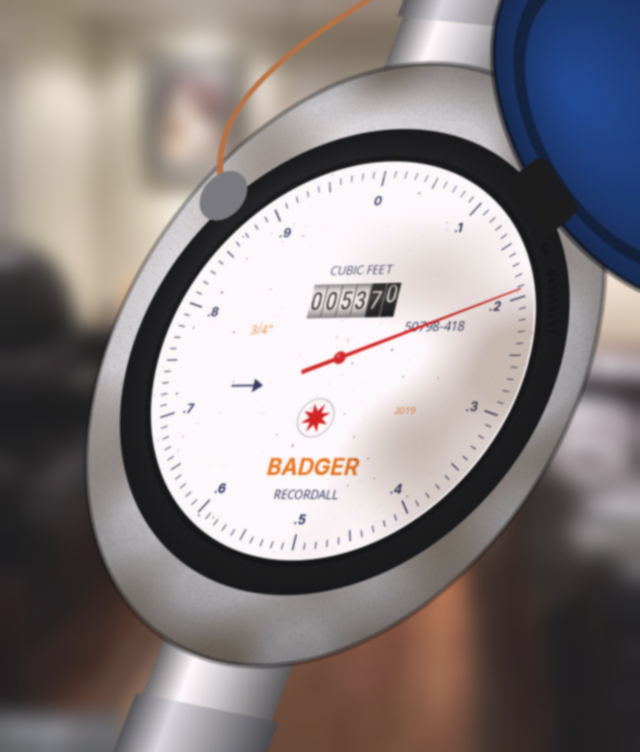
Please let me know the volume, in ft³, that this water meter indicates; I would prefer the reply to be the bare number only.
5370.19
